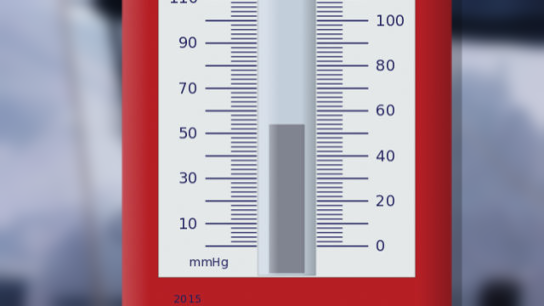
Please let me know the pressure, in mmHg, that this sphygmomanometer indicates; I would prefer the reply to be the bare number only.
54
